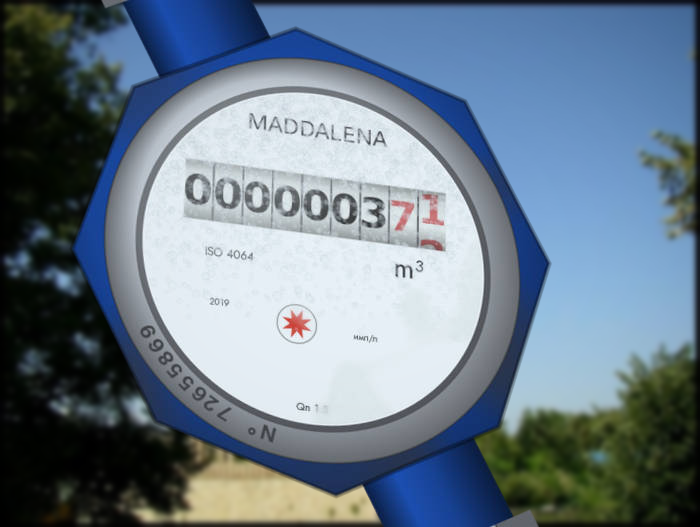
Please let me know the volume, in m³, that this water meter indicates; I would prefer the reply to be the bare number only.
3.71
